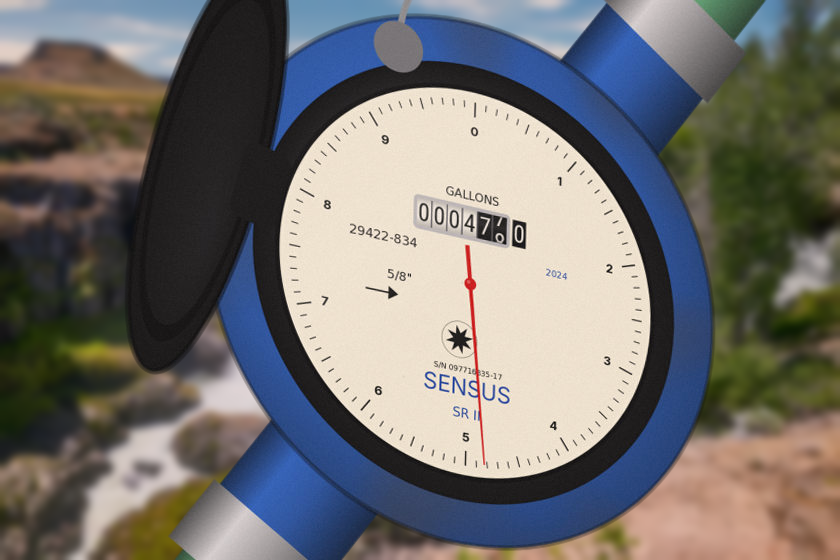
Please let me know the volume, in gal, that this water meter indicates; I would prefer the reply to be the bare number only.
4774.8
